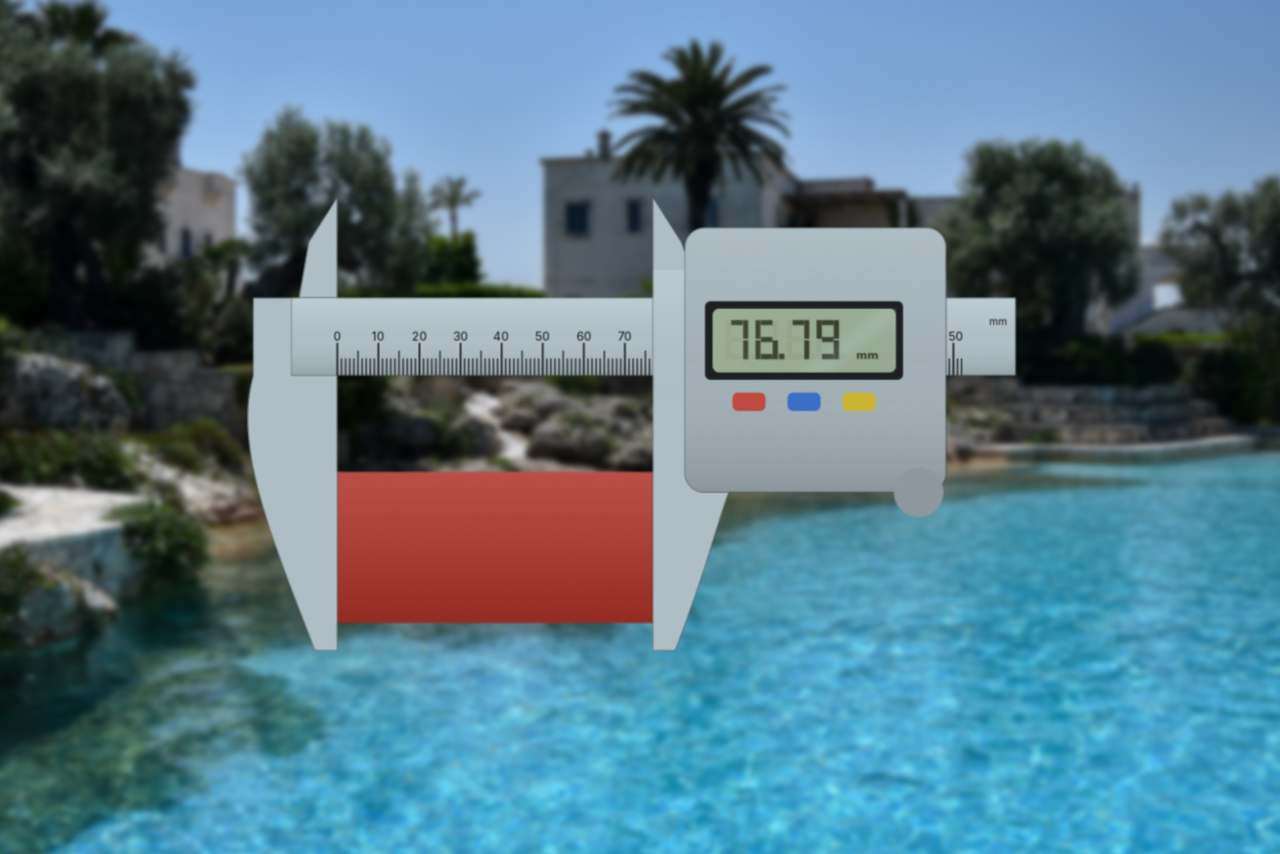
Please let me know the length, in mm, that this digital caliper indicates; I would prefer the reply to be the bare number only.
76.79
